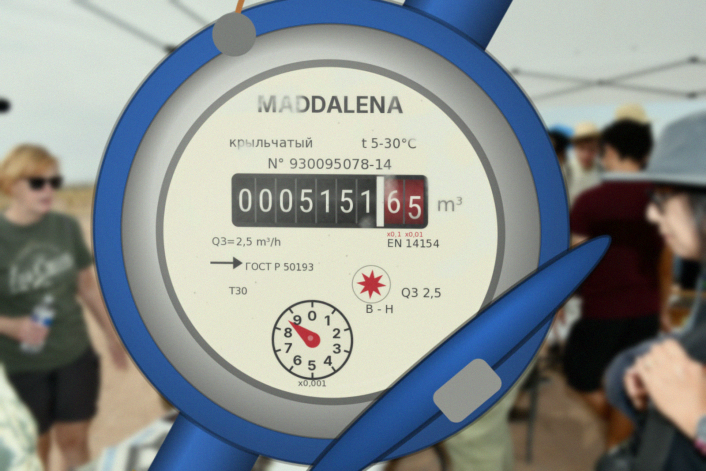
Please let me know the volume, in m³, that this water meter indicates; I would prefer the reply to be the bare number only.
5151.648
